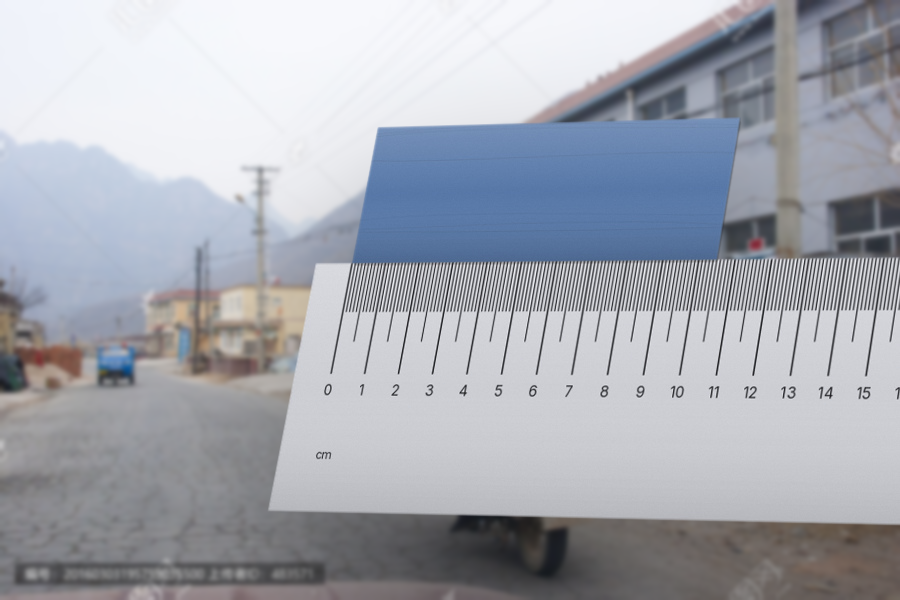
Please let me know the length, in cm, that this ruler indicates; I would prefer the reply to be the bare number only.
10.5
